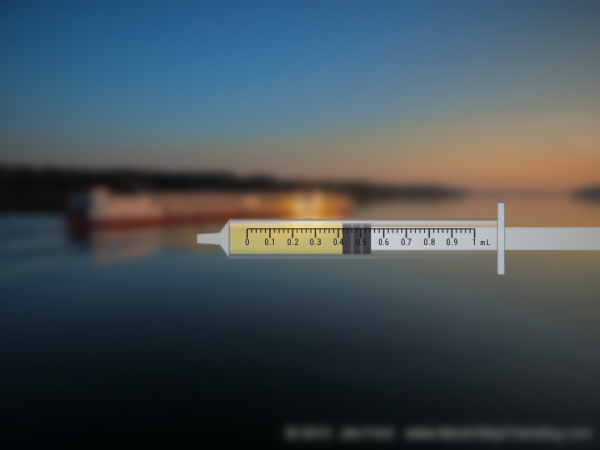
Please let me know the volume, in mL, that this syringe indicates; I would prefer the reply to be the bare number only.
0.42
